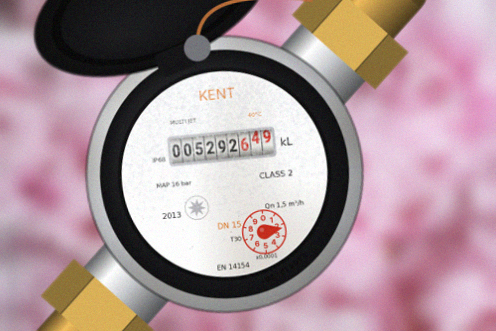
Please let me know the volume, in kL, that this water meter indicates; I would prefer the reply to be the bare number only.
5292.6492
